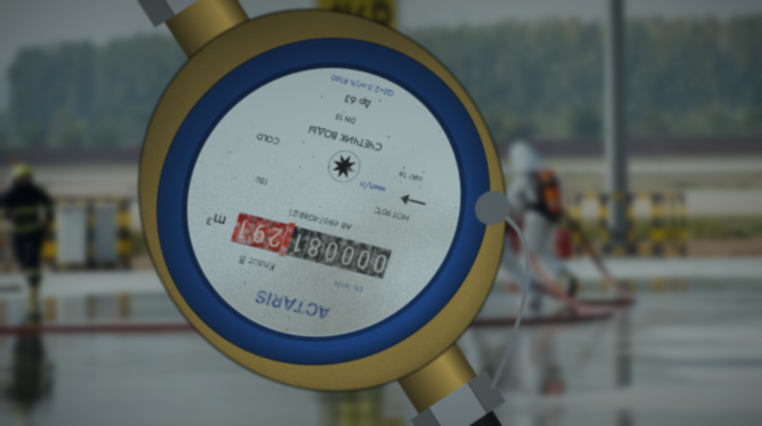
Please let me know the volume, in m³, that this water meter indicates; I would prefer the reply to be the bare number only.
81.291
